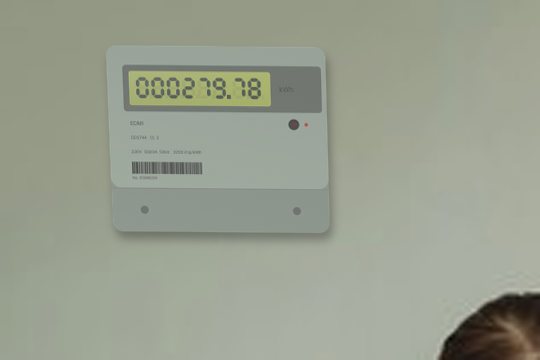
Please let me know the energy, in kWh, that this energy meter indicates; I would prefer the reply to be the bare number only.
279.78
